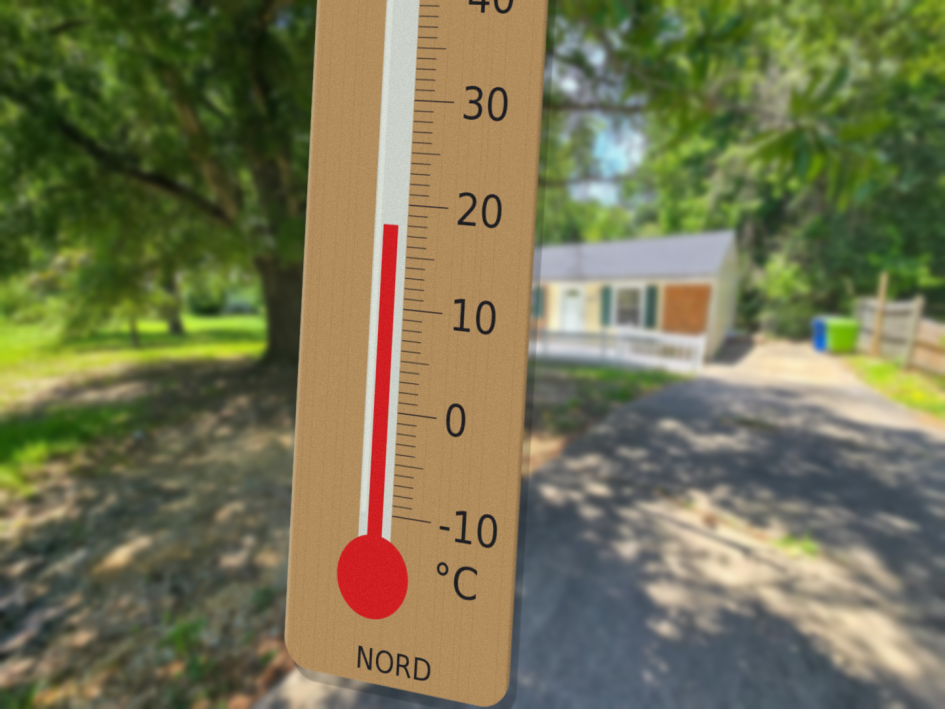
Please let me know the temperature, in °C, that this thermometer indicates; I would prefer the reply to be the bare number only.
18
